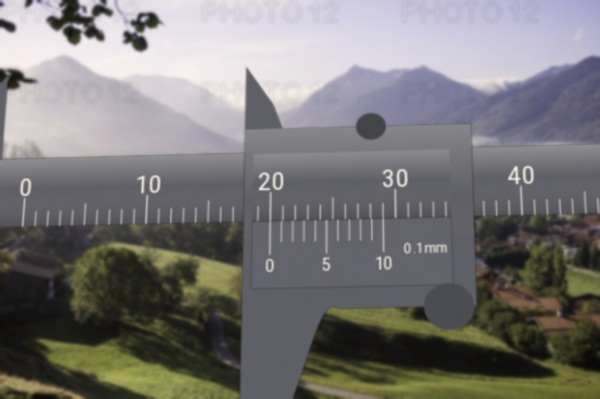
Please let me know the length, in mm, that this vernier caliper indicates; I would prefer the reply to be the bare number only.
20.0
